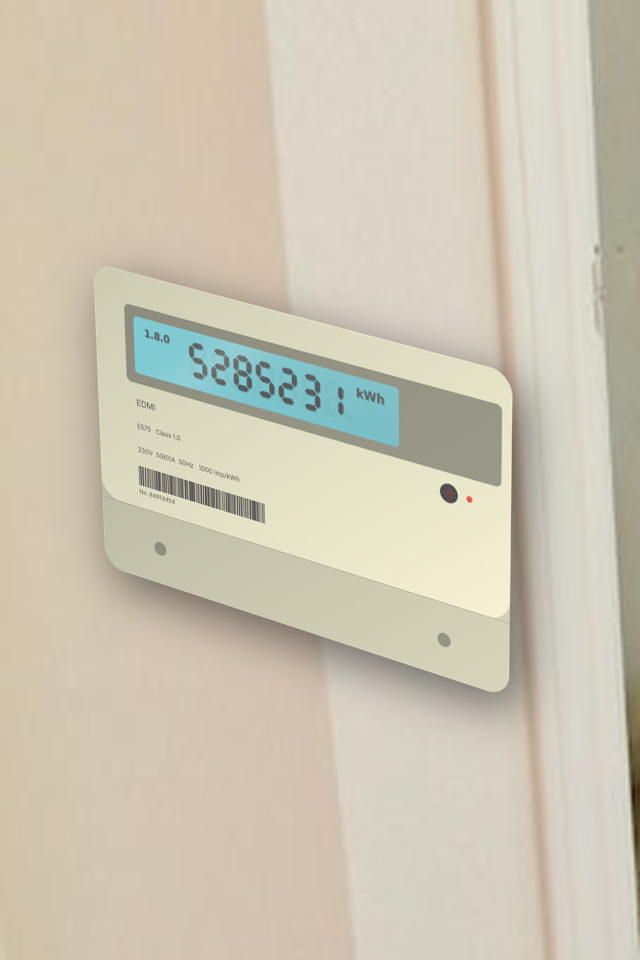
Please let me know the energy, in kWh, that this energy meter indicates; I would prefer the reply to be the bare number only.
5285231
